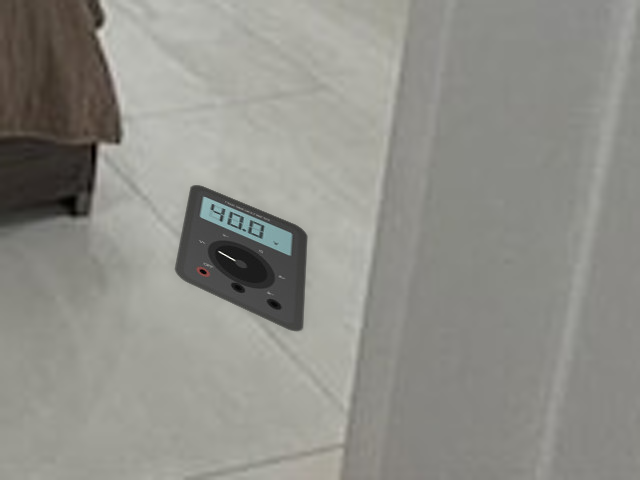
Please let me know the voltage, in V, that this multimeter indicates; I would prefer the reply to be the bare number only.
40.0
